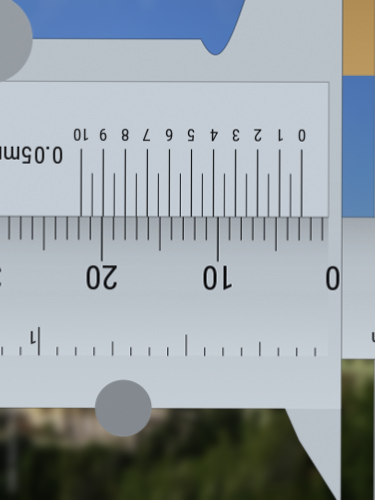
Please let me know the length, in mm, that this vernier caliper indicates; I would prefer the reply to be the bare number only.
2.8
